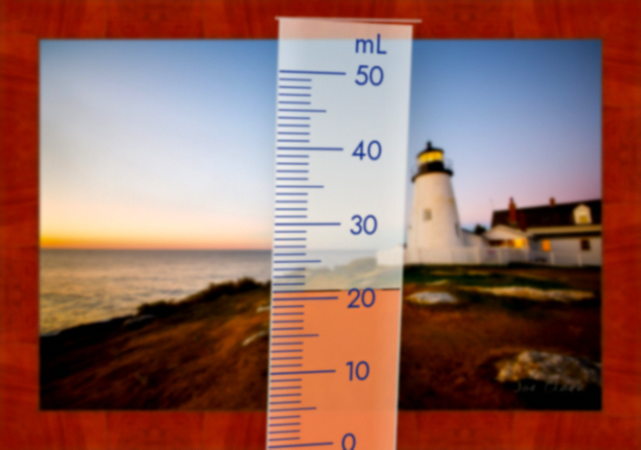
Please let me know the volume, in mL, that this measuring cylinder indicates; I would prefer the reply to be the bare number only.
21
